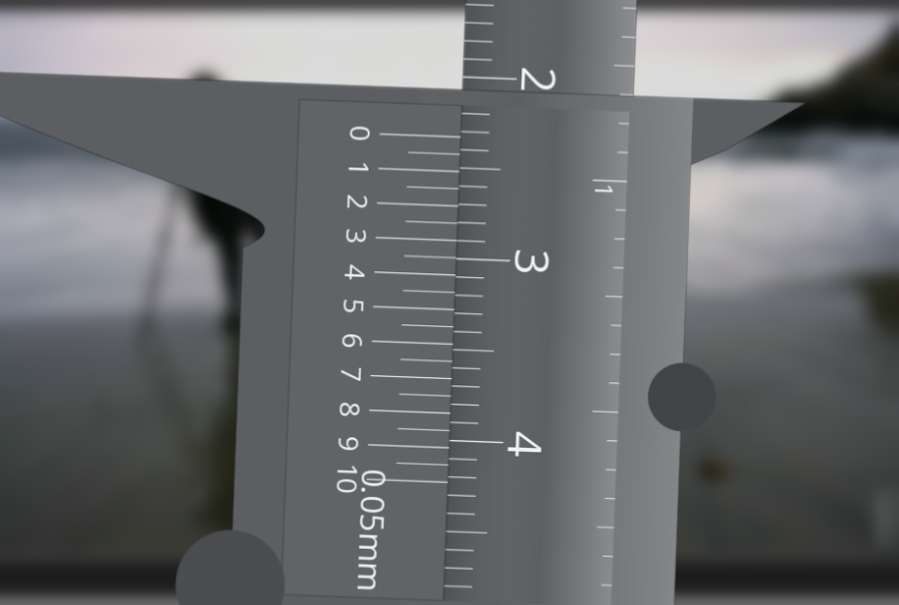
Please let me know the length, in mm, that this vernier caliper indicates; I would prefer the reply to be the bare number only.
23.3
